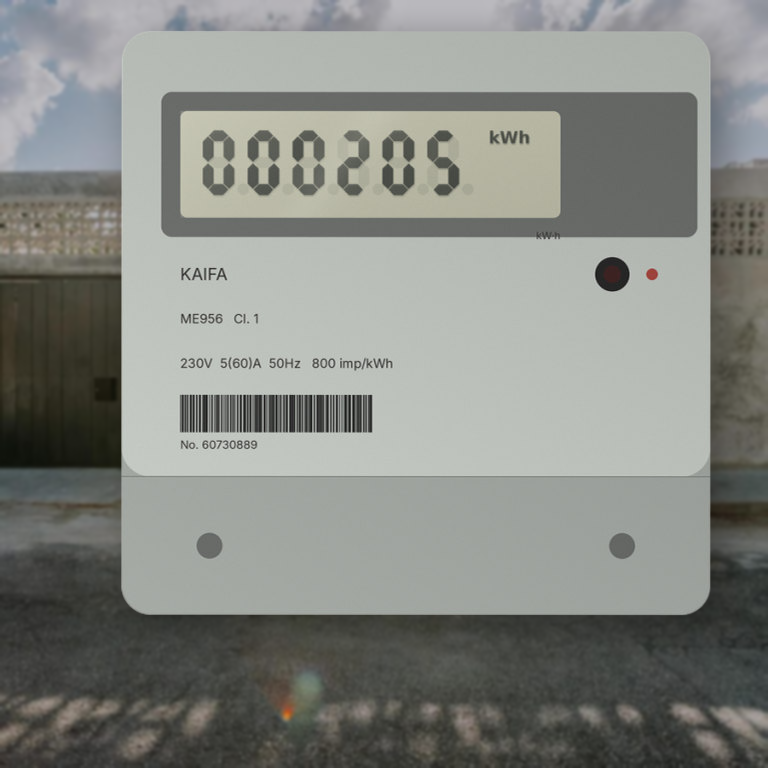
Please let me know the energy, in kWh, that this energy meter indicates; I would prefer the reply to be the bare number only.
205
